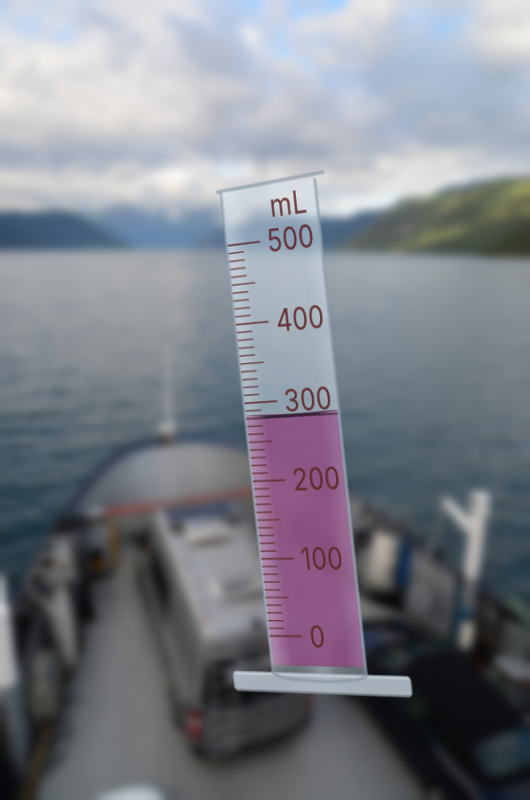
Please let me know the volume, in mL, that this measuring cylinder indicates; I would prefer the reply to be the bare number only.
280
